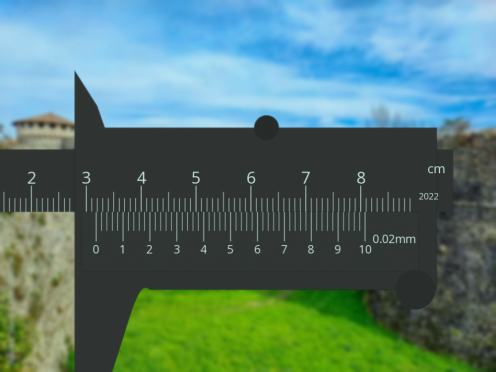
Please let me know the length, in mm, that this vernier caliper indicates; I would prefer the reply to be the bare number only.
31.8
